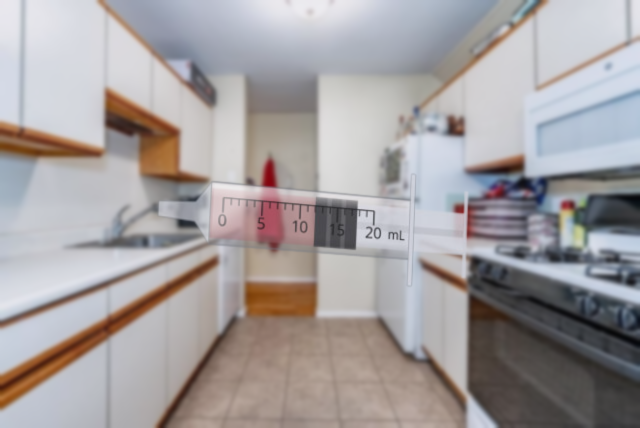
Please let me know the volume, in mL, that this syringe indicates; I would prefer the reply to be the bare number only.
12
